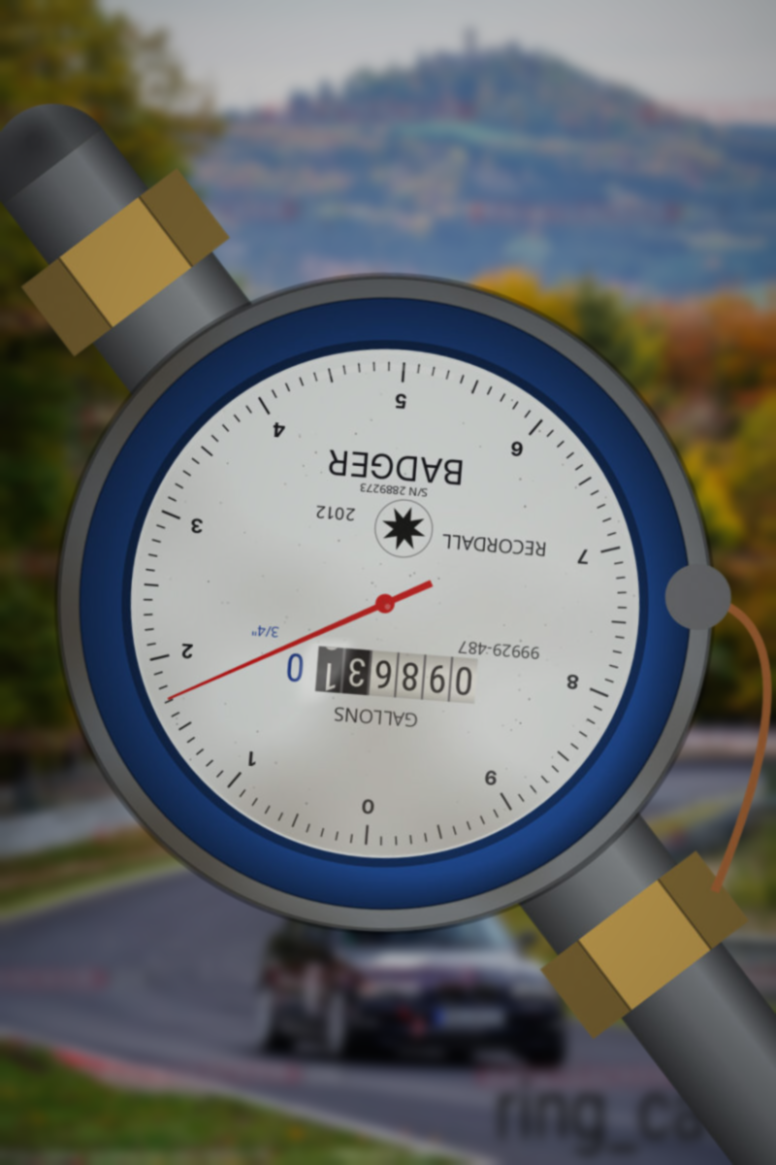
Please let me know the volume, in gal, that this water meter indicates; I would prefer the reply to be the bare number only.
986311.7
